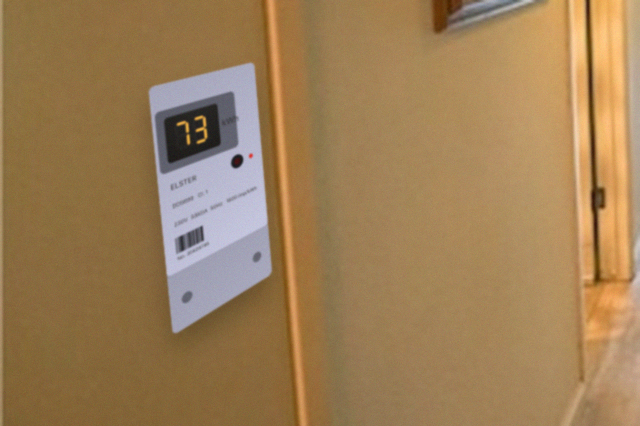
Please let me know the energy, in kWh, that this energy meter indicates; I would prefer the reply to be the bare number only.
73
